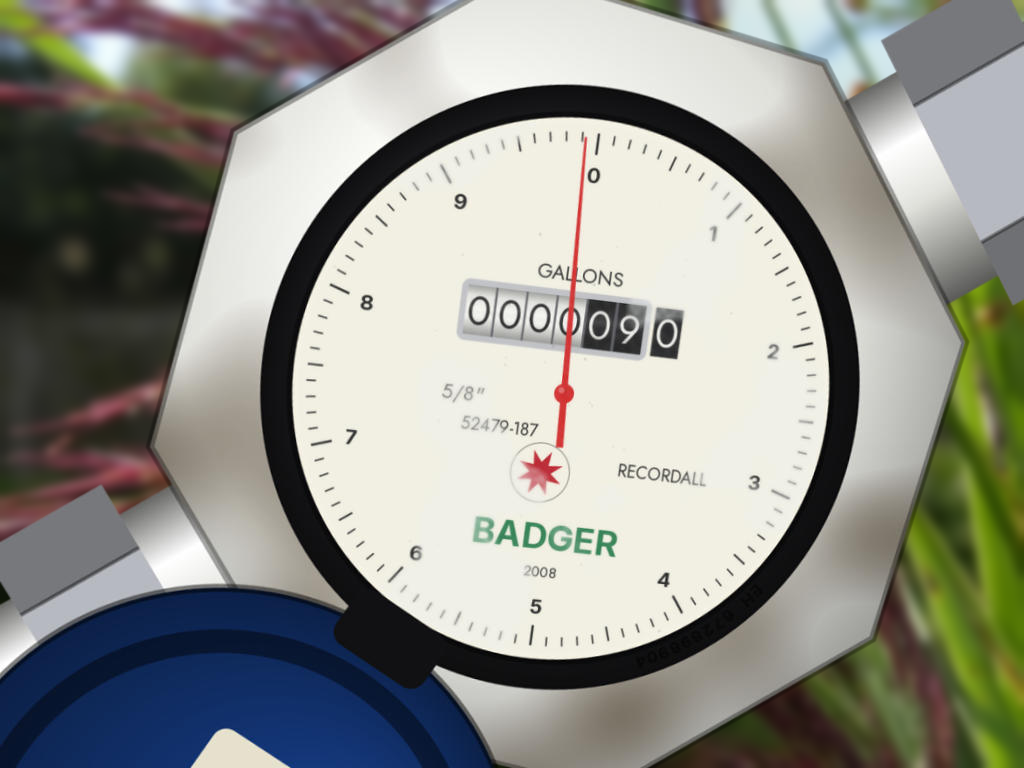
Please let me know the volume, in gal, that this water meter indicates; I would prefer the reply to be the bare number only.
89.9
